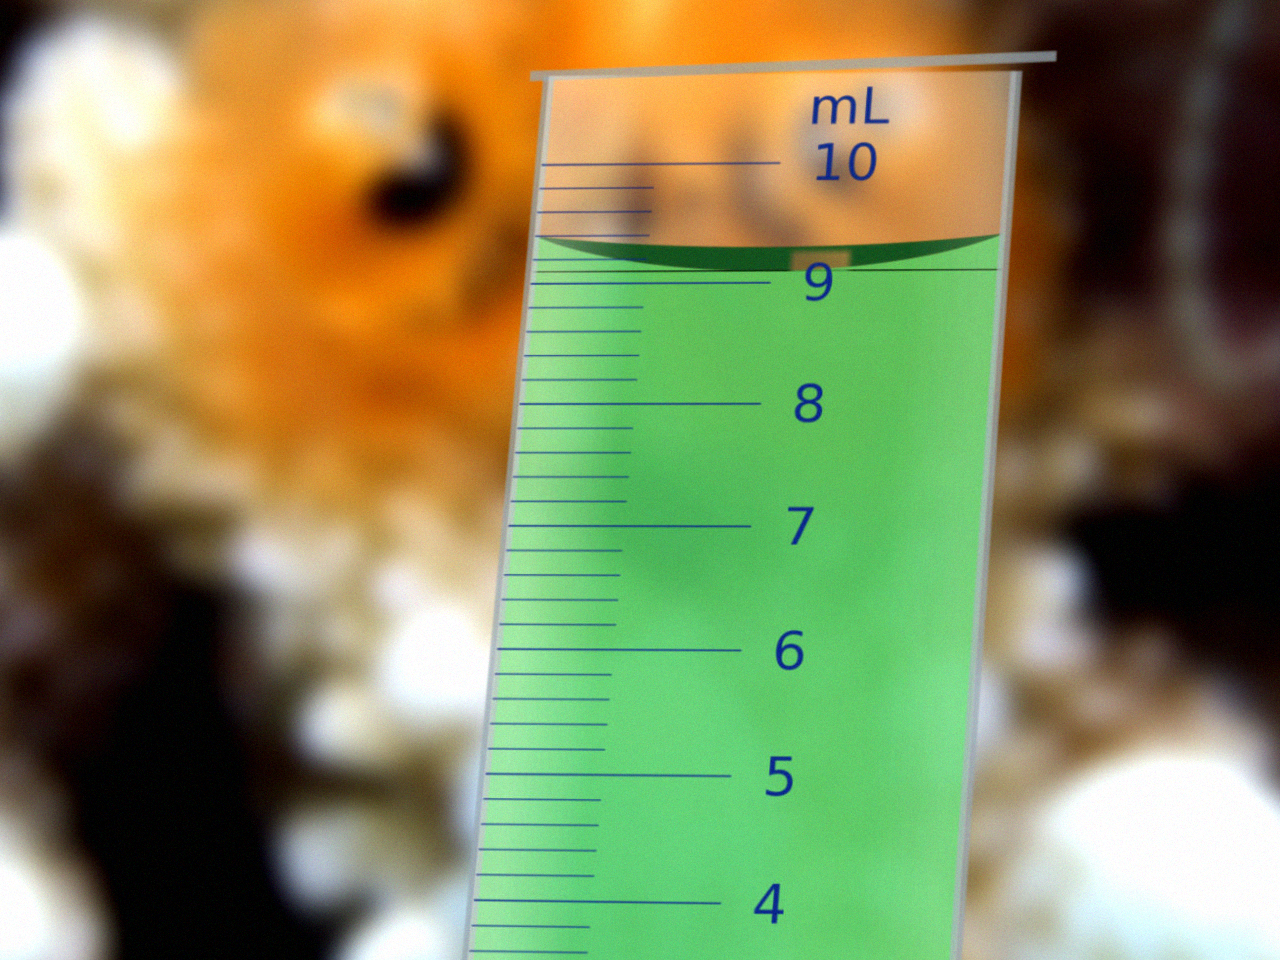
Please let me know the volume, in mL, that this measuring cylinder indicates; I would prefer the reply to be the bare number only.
9.1
